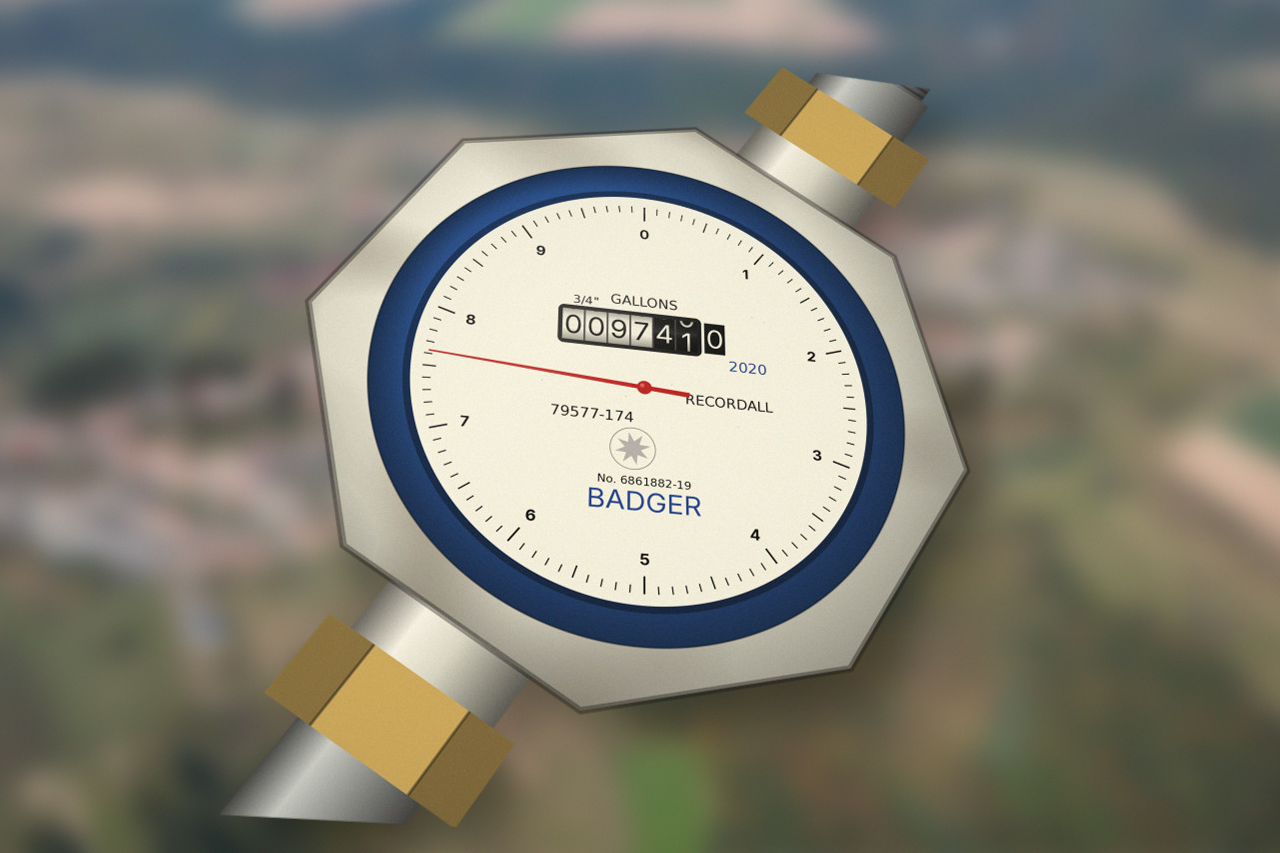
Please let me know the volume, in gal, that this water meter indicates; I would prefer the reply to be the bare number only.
97407.6
